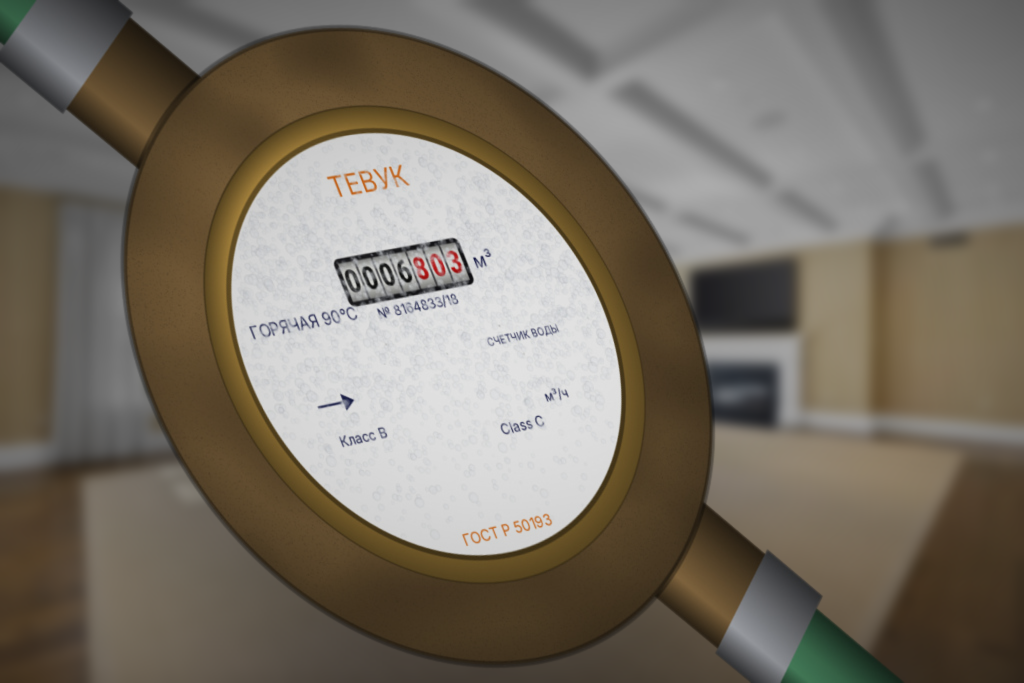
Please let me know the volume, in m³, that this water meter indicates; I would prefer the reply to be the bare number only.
6.803
